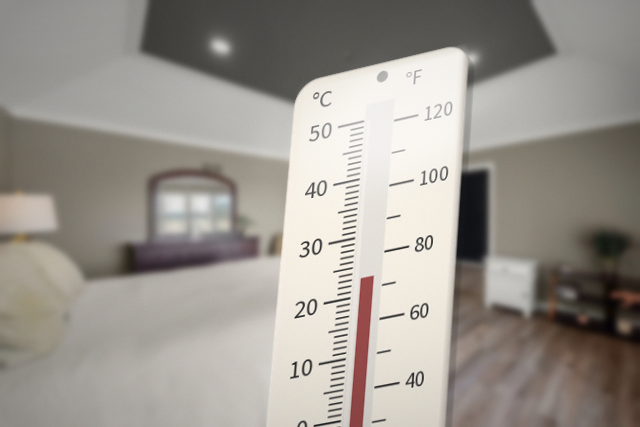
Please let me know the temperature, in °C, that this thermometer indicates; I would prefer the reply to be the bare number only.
23
